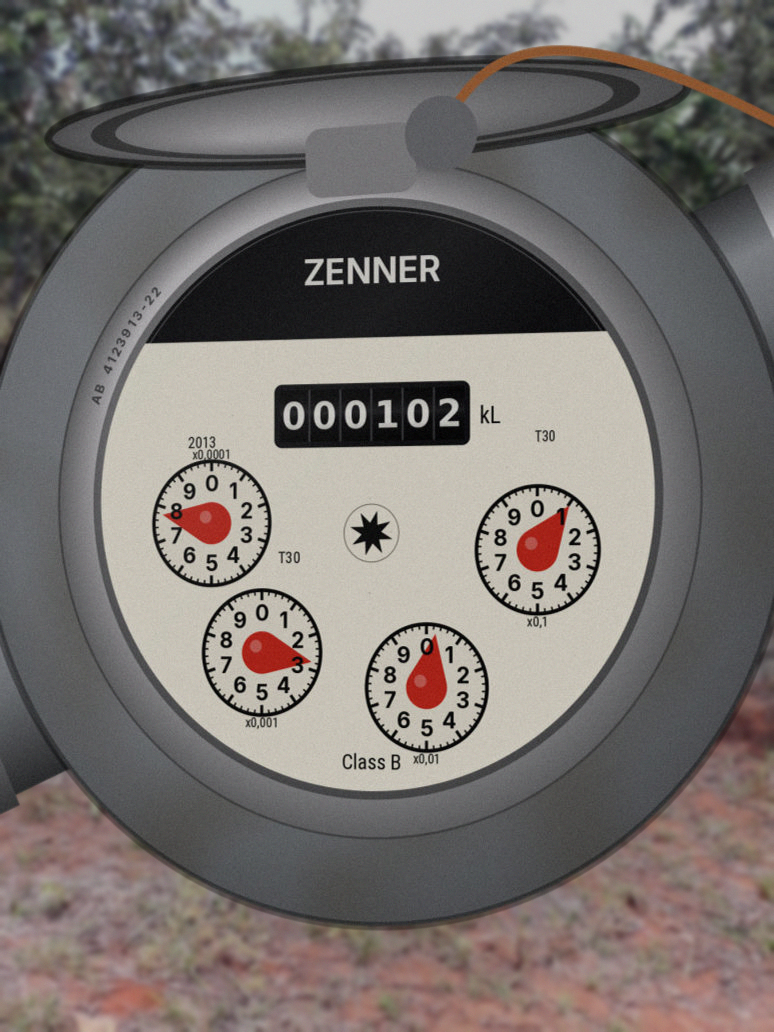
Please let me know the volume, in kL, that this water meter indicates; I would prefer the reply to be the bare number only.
102.1027
